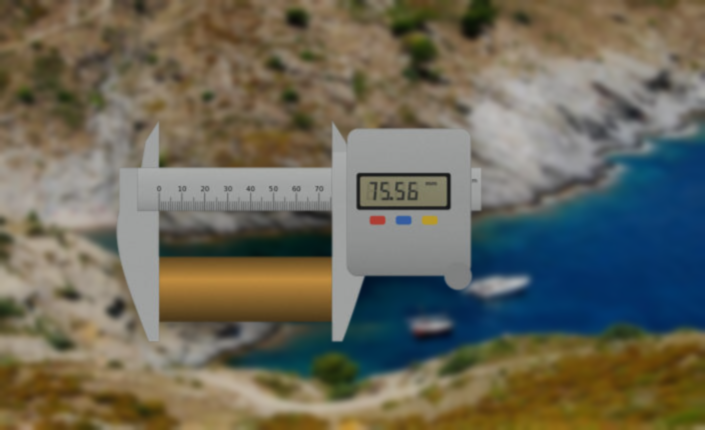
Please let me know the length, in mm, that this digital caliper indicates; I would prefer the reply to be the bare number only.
75.56
